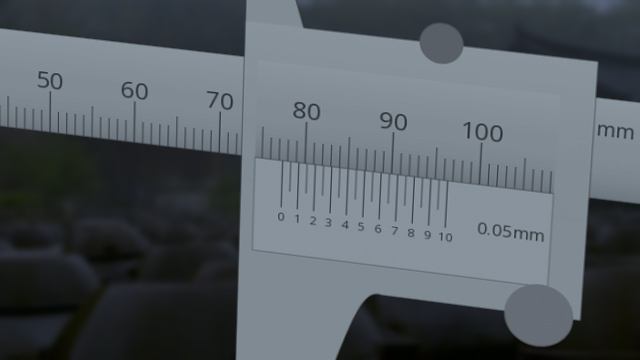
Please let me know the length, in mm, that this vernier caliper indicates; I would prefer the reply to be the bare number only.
77.4
